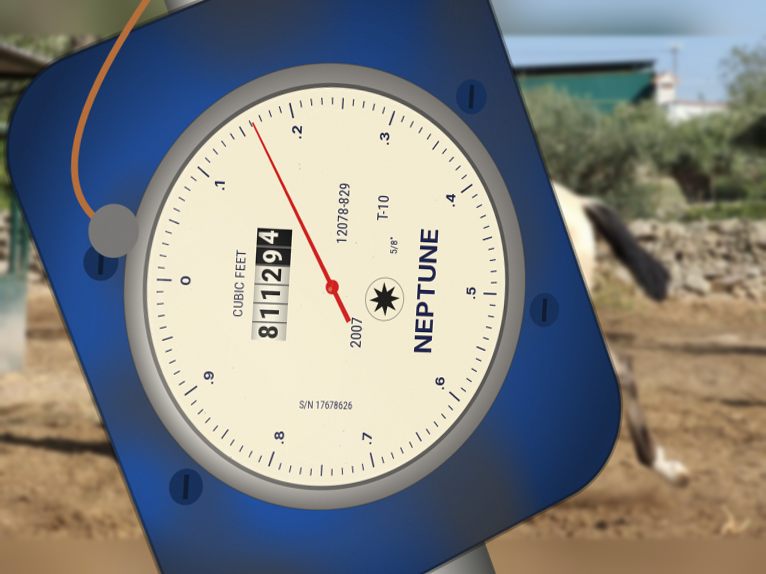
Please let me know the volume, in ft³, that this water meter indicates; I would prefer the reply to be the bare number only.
811294.16
